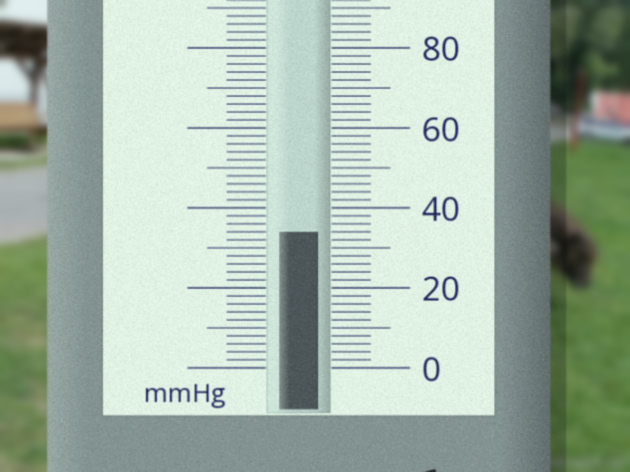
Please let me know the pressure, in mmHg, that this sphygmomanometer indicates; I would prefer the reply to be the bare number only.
34
